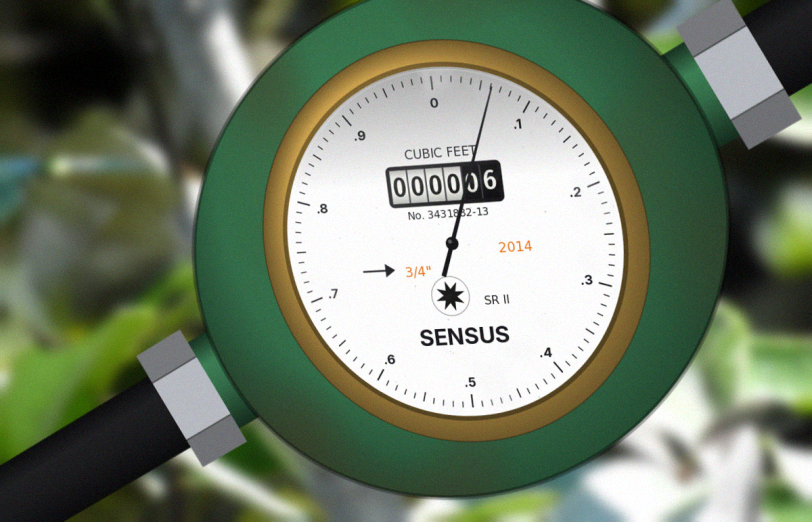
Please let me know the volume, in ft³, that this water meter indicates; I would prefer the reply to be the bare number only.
6.06
